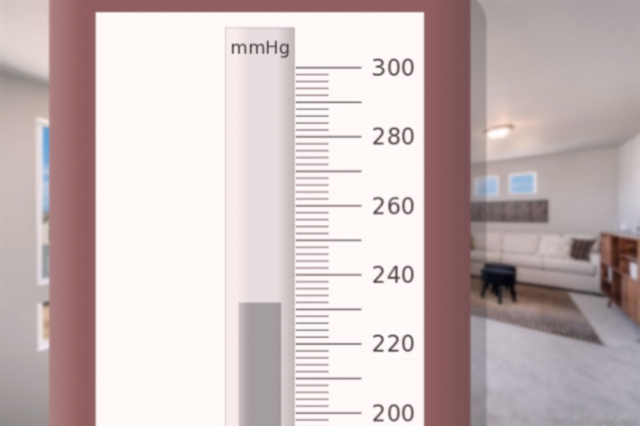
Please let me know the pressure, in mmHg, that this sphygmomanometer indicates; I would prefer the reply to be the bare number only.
232
